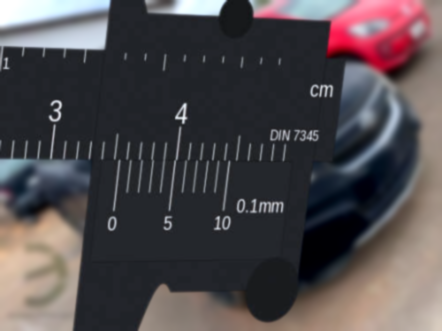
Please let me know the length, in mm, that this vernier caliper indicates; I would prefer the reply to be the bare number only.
35.4
